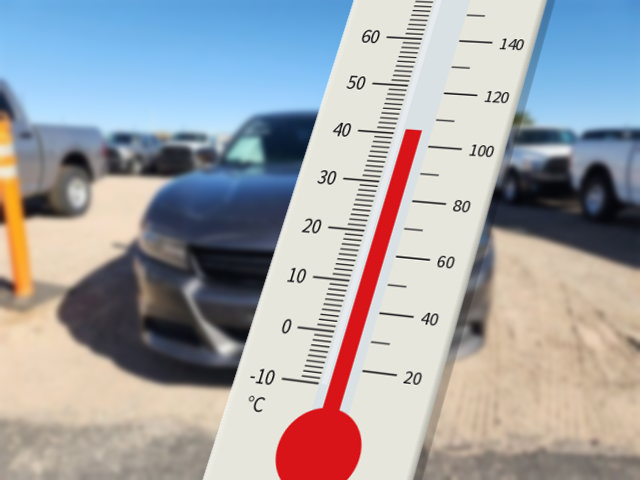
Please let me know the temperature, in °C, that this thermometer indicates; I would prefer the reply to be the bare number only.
41
